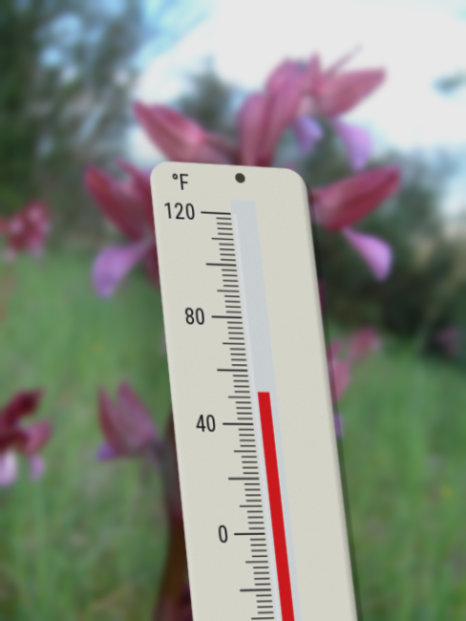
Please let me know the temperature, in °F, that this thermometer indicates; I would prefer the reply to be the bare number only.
52
